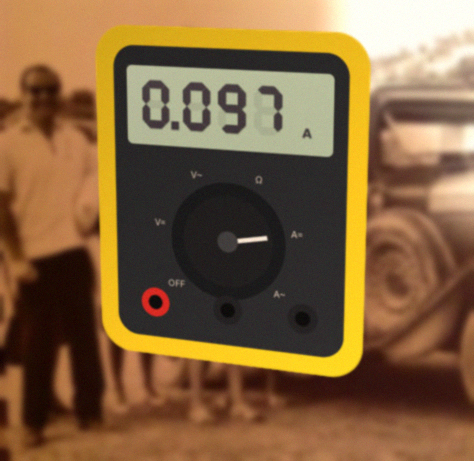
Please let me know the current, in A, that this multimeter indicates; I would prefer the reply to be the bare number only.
0.097
